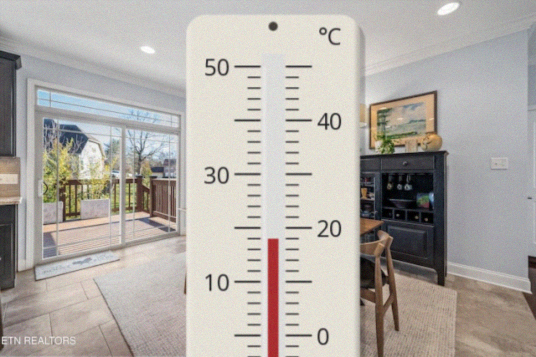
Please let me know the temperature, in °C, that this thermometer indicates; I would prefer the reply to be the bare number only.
18
